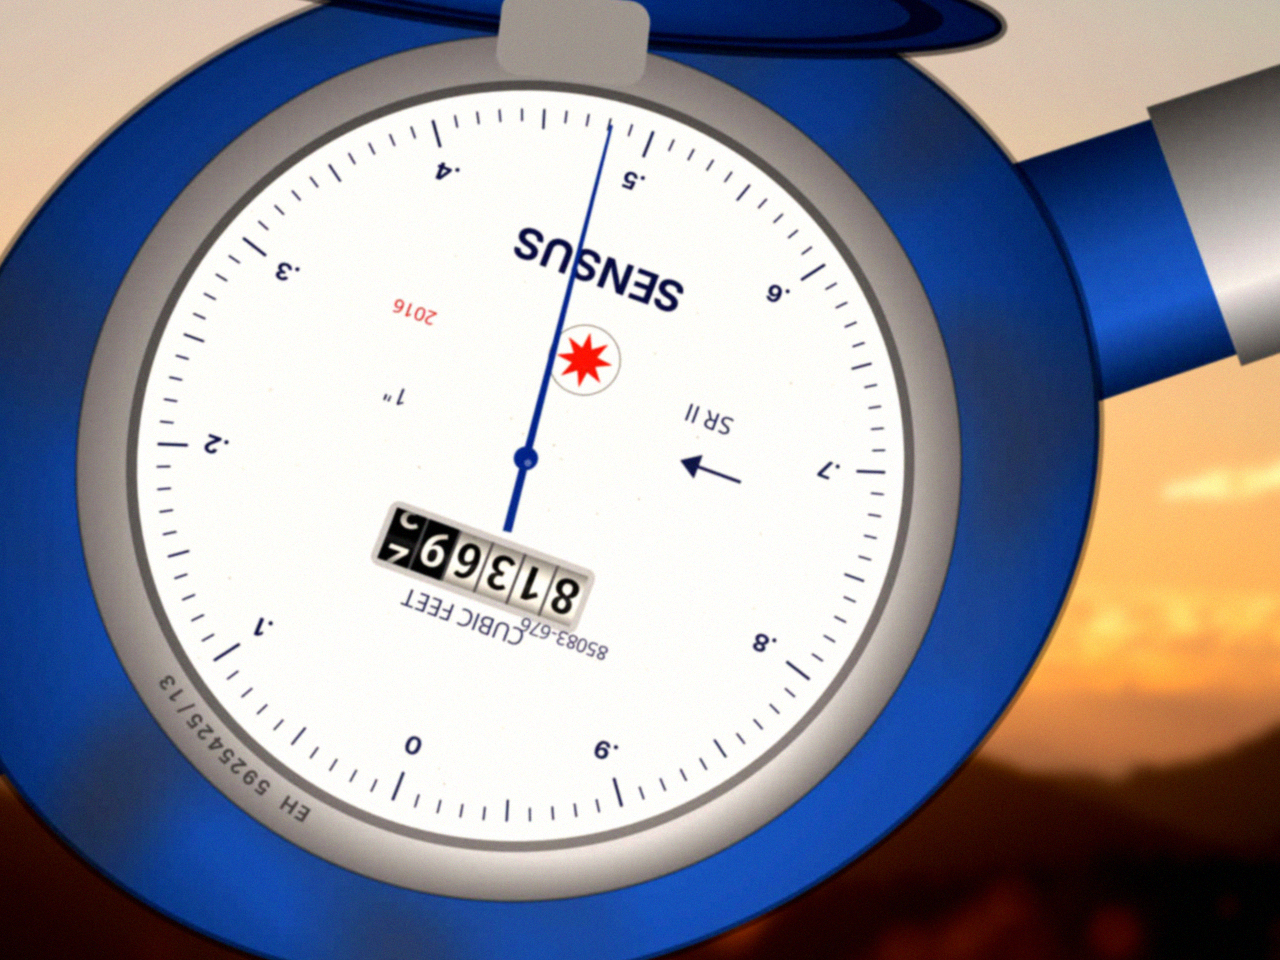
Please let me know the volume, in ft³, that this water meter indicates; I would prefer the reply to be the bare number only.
813692.48
